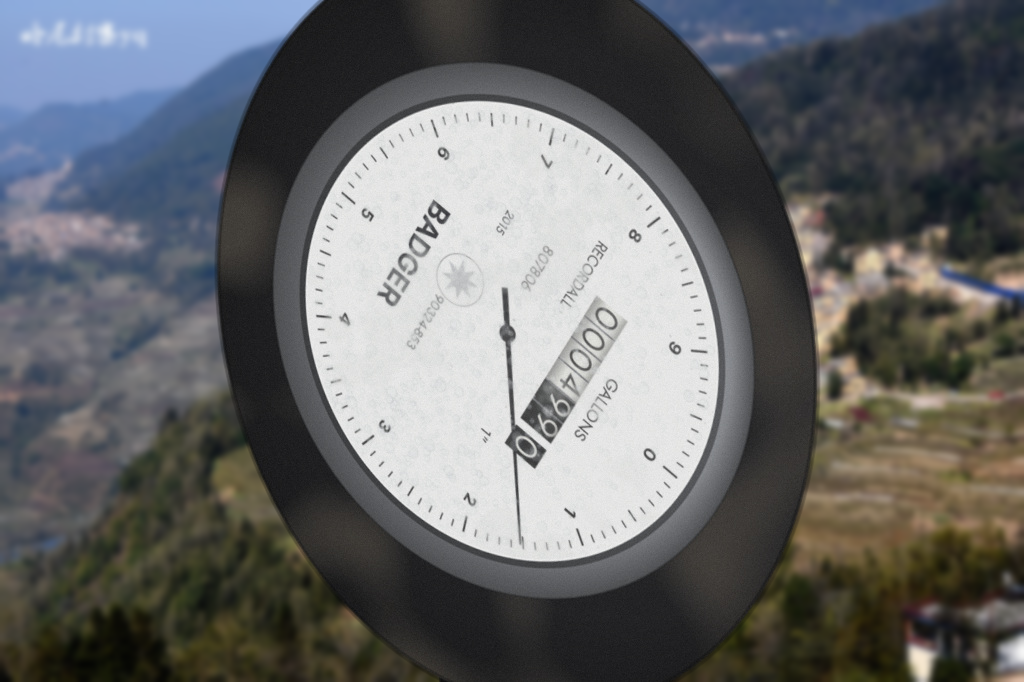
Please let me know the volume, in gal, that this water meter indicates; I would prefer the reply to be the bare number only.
4991.5
